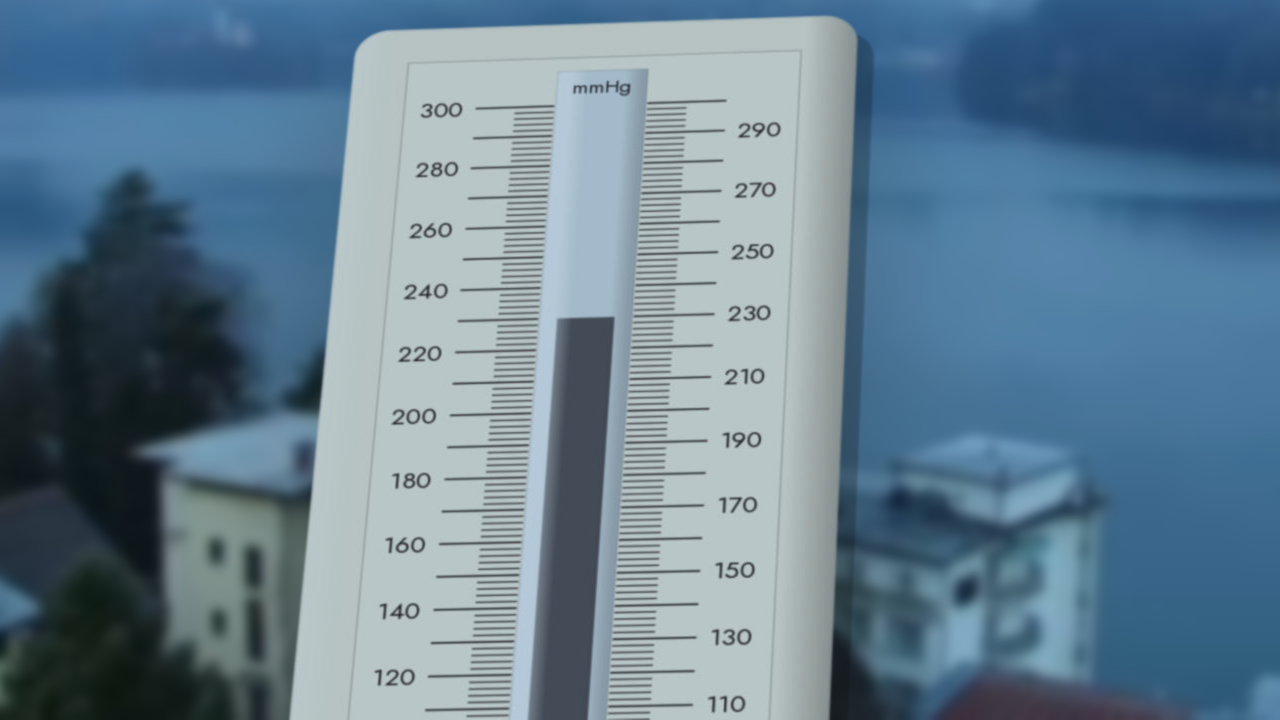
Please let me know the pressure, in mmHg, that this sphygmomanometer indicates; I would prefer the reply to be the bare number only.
230
